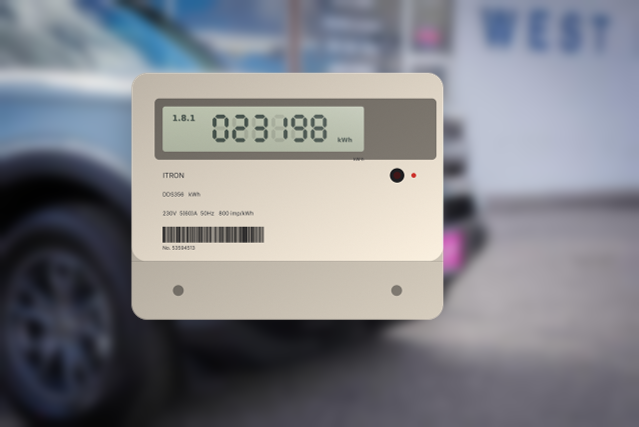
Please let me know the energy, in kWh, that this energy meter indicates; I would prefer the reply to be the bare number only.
23198
